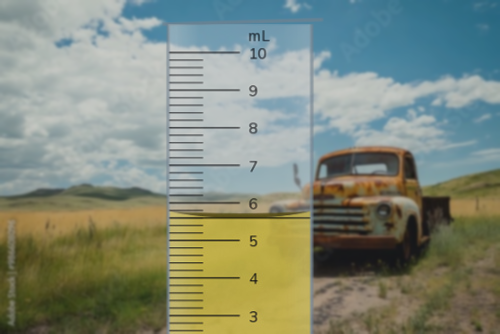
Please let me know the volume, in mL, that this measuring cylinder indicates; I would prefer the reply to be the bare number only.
5.6
